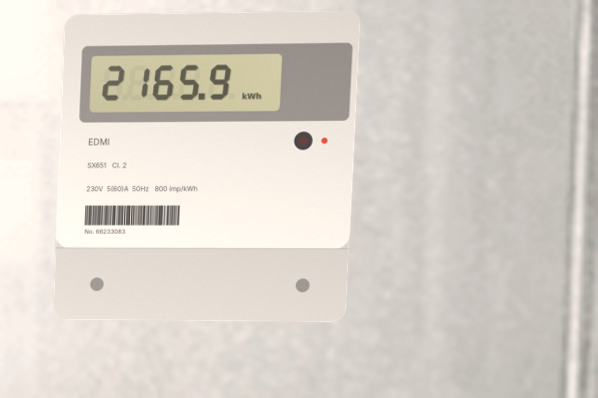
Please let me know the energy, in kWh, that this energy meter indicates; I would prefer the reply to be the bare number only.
2165.9
